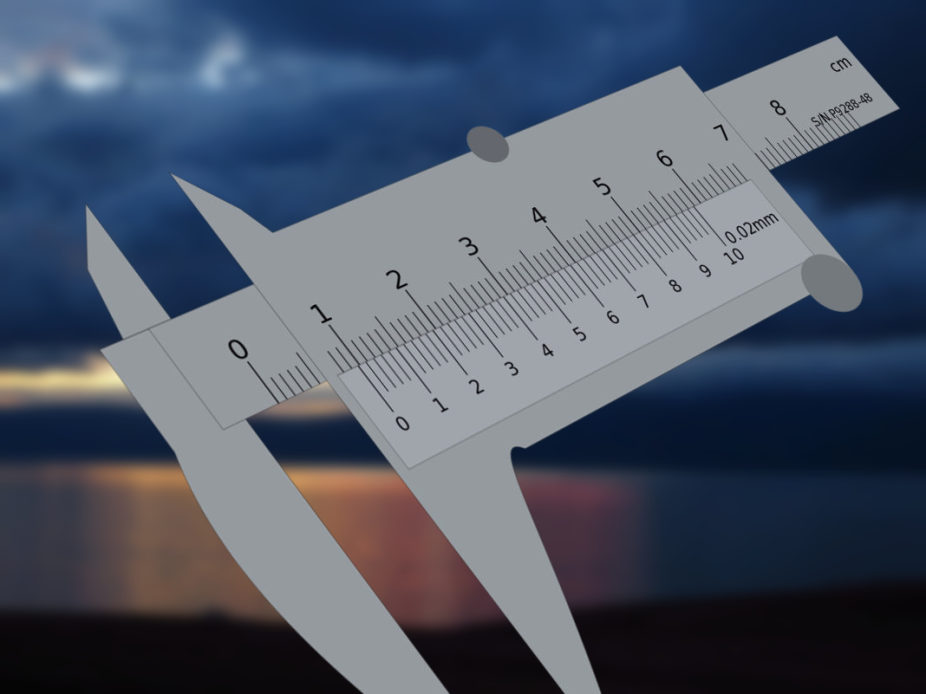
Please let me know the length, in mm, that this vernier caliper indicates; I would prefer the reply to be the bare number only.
9.8
